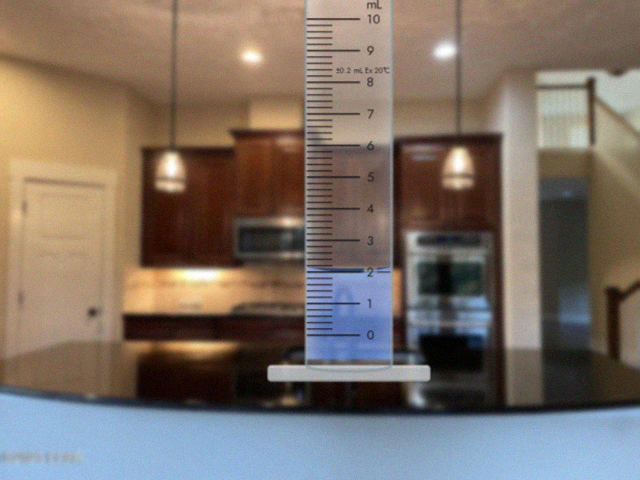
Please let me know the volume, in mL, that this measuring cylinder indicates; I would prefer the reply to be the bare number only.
2
